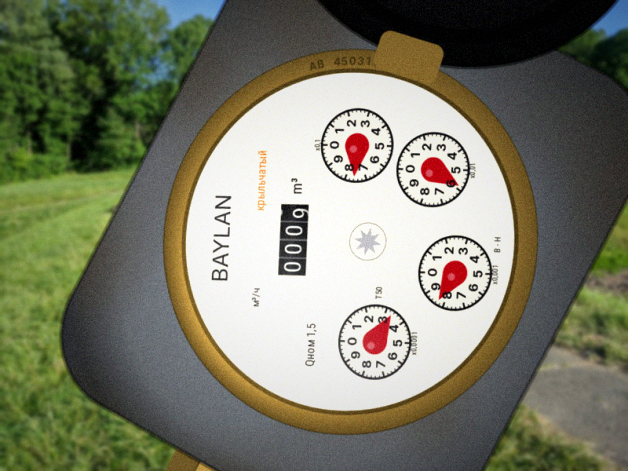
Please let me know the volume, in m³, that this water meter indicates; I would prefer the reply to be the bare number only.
8.7583
